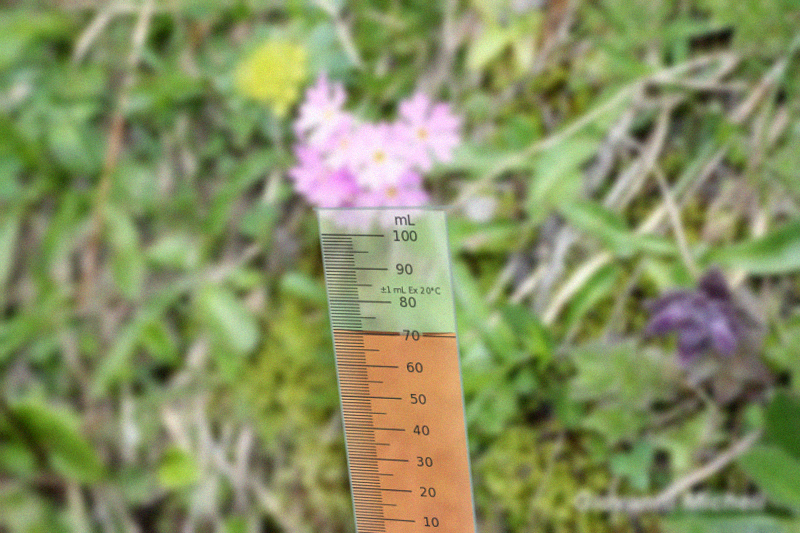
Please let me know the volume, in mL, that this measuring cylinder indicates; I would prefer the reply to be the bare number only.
70
